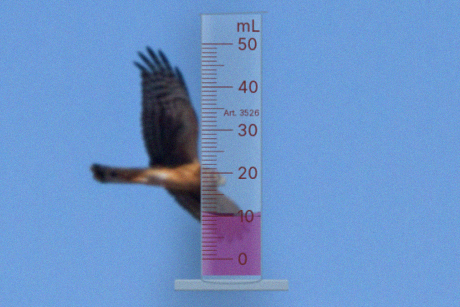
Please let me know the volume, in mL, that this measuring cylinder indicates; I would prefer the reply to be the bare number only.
10
